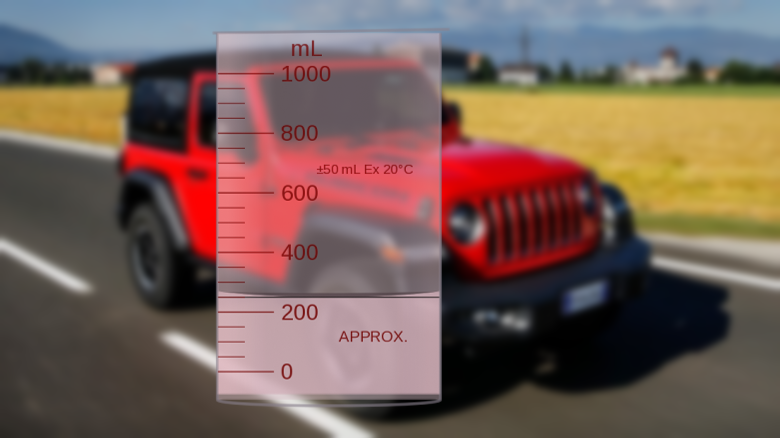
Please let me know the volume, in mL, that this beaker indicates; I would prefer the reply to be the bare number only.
250
